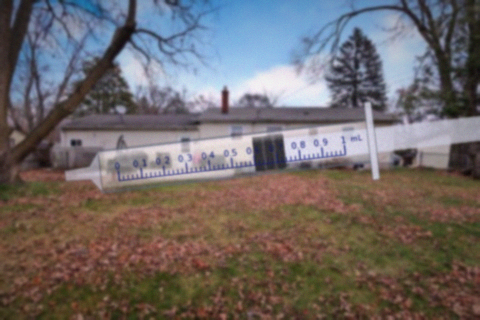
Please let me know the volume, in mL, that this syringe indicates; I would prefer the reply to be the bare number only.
0.6
